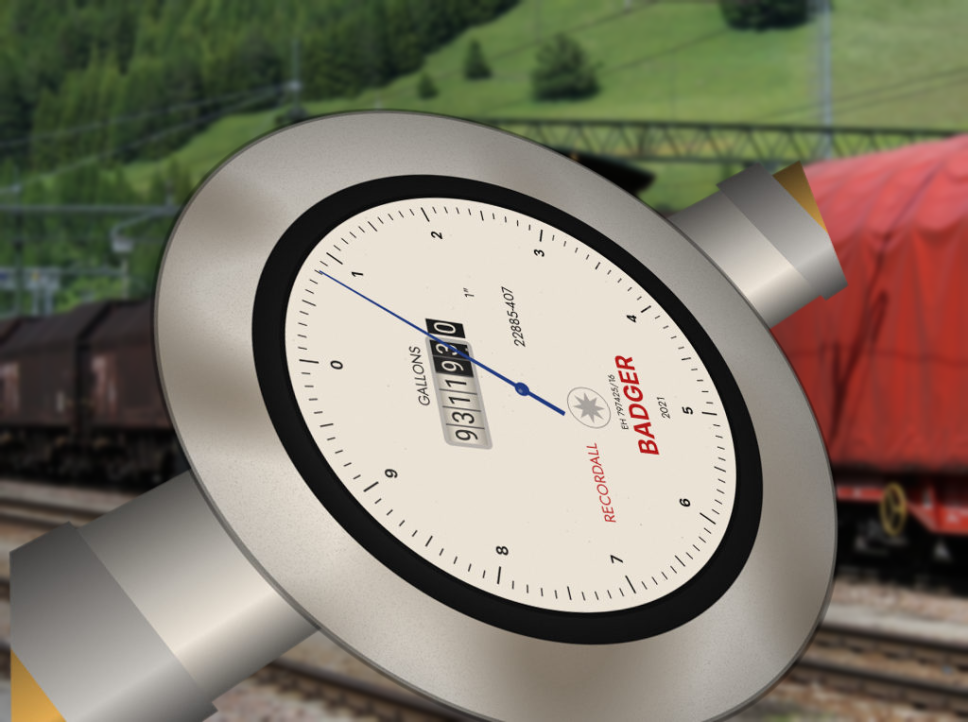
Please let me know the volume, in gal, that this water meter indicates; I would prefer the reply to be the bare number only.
9311930.8
